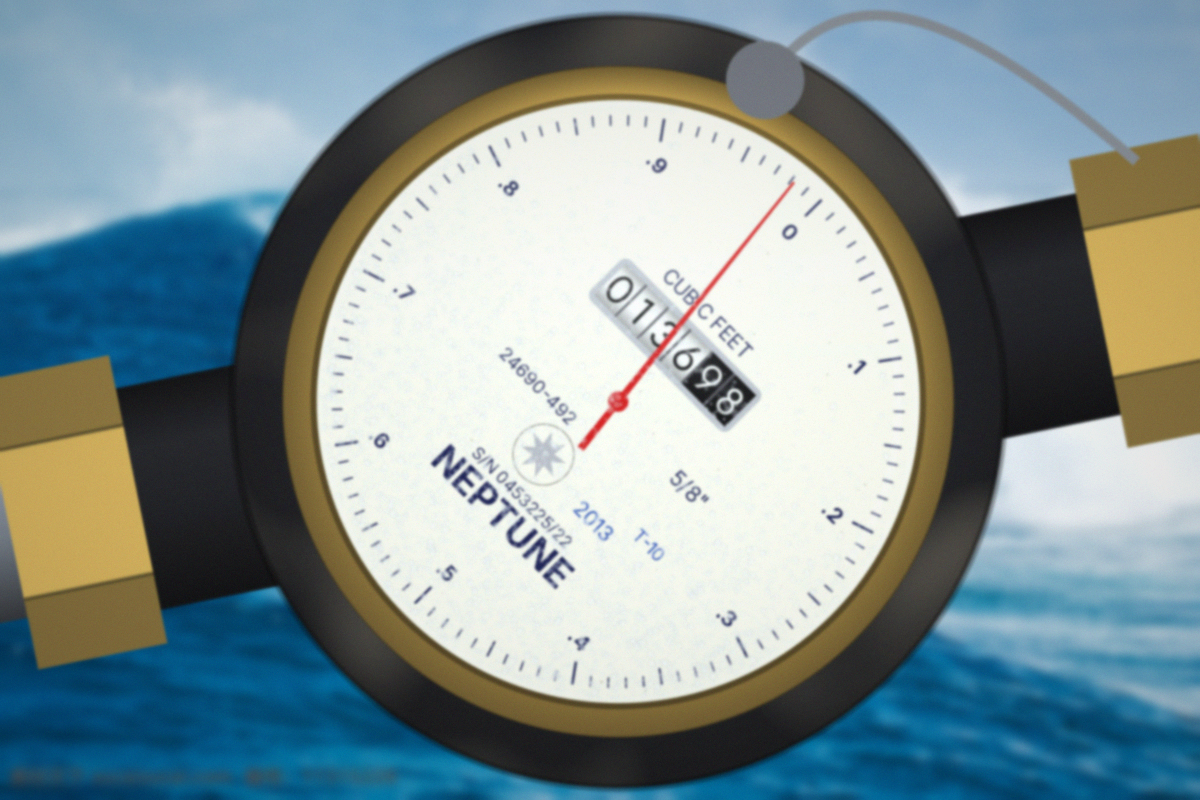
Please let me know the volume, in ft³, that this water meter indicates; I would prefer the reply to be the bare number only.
13697.98
